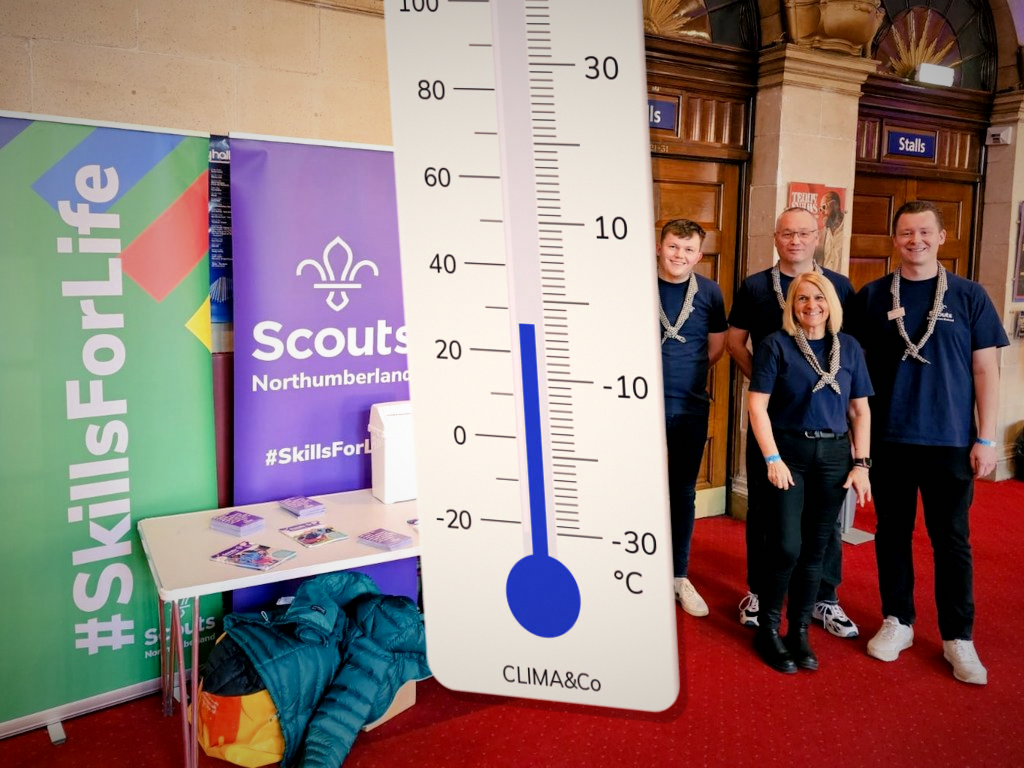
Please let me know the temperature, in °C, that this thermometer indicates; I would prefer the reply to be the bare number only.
-3
